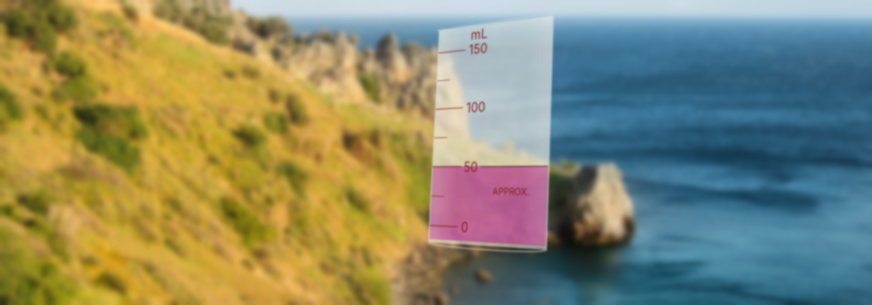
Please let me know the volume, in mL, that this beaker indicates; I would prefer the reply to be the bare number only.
50
